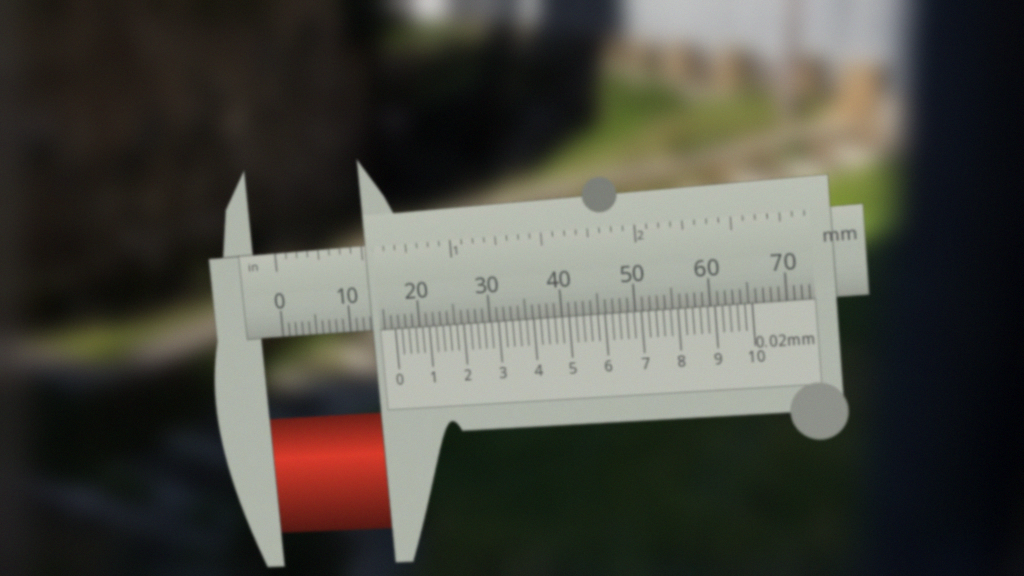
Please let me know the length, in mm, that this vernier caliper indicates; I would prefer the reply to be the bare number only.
16.5
